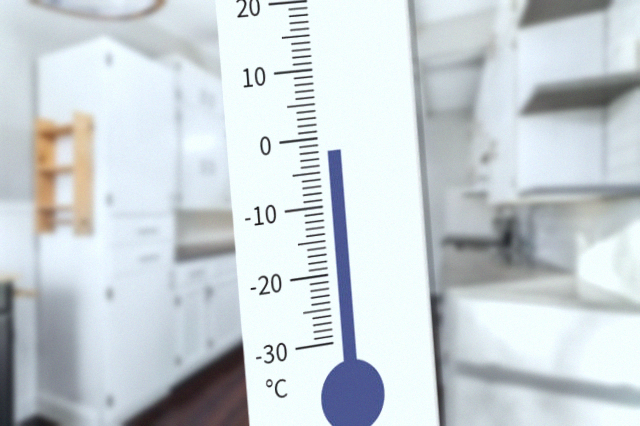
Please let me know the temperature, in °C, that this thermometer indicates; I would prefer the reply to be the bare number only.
-2
